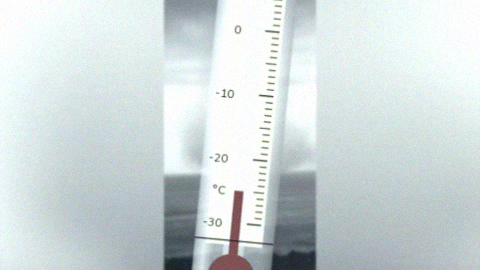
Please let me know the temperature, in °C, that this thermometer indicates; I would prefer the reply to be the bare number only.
-25
